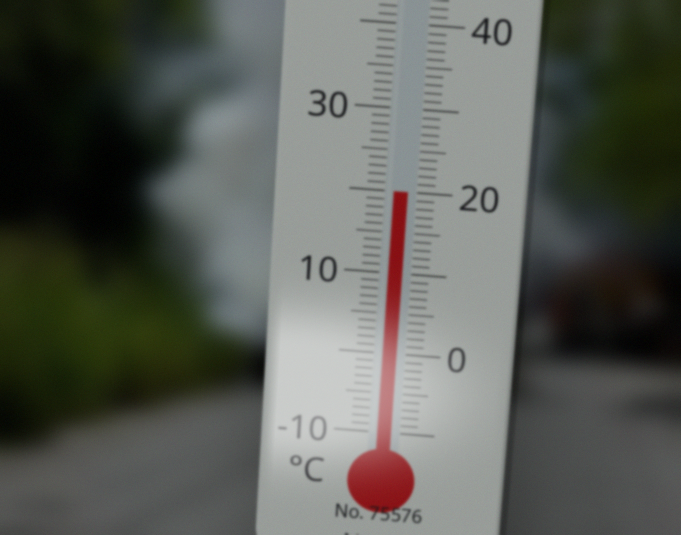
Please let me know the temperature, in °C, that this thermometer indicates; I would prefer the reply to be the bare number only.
20
